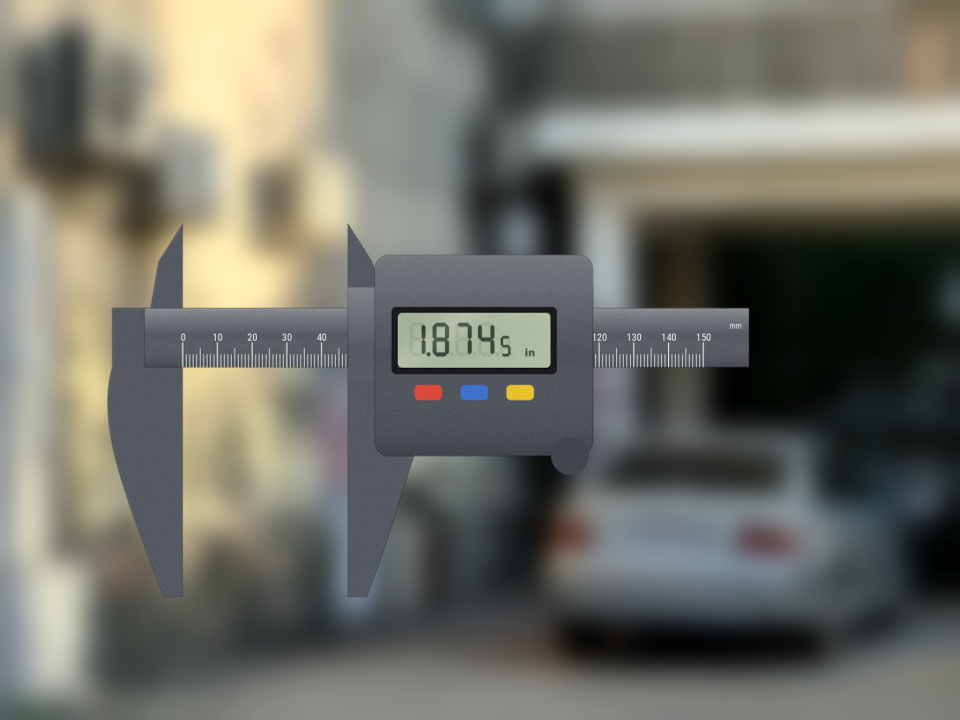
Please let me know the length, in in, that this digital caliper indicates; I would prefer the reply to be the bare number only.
1.8745
